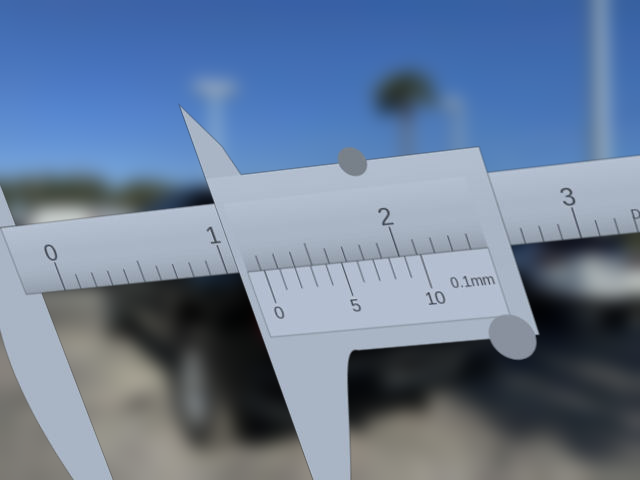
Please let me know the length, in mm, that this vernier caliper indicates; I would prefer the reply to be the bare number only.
12.2
